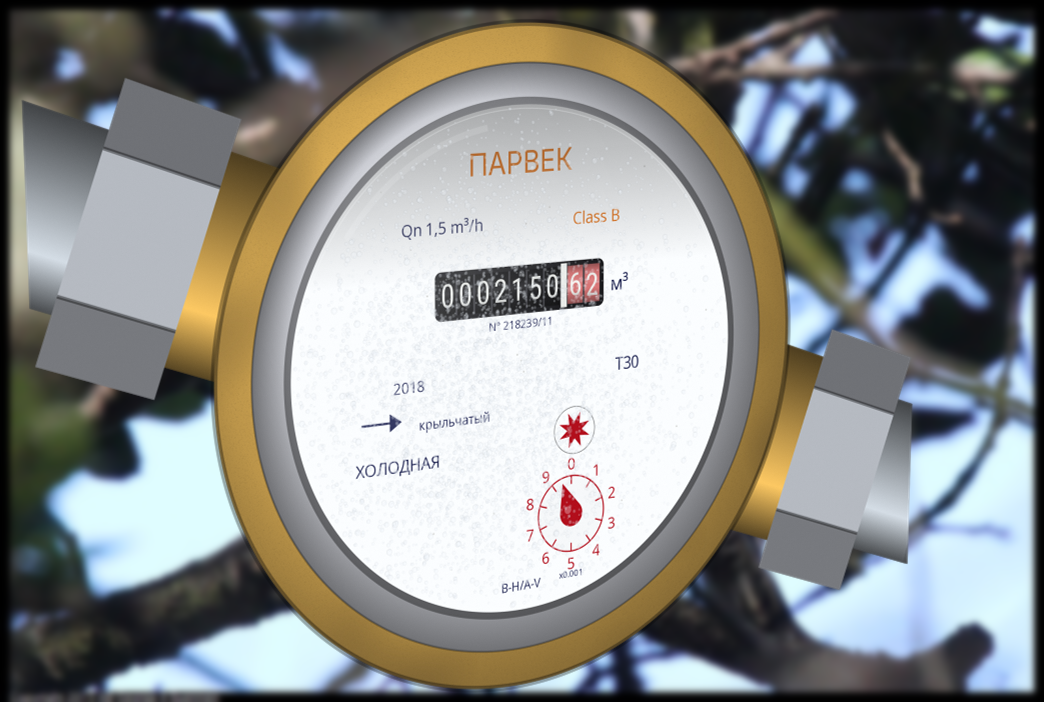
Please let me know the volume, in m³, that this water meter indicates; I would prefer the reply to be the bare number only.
2150.619
